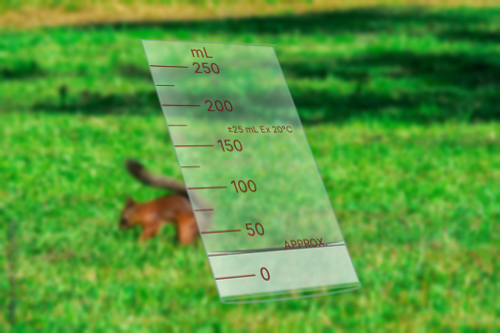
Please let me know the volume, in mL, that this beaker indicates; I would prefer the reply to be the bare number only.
25
